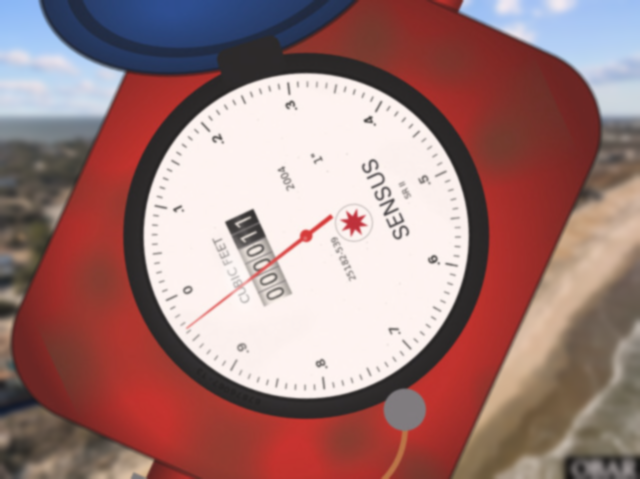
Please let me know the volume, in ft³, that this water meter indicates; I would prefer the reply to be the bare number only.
10.96
